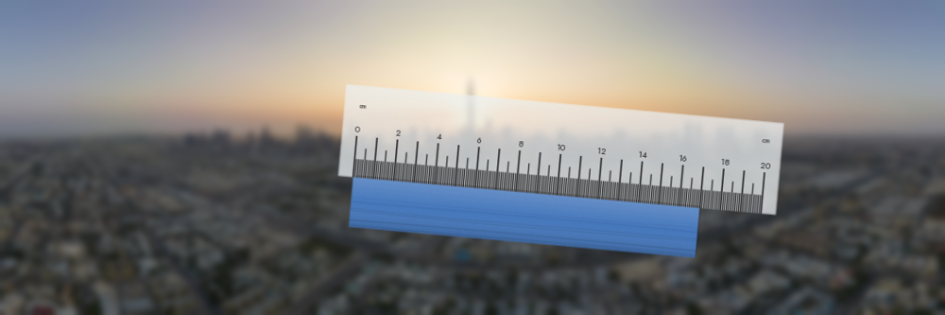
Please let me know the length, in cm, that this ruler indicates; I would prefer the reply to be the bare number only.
17
